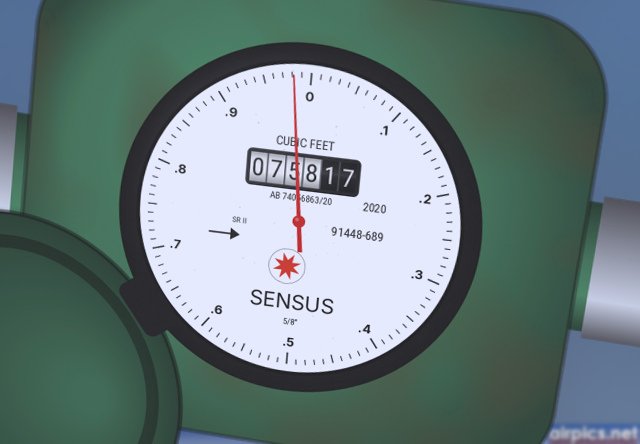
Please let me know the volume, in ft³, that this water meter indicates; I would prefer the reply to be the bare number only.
75816.98
